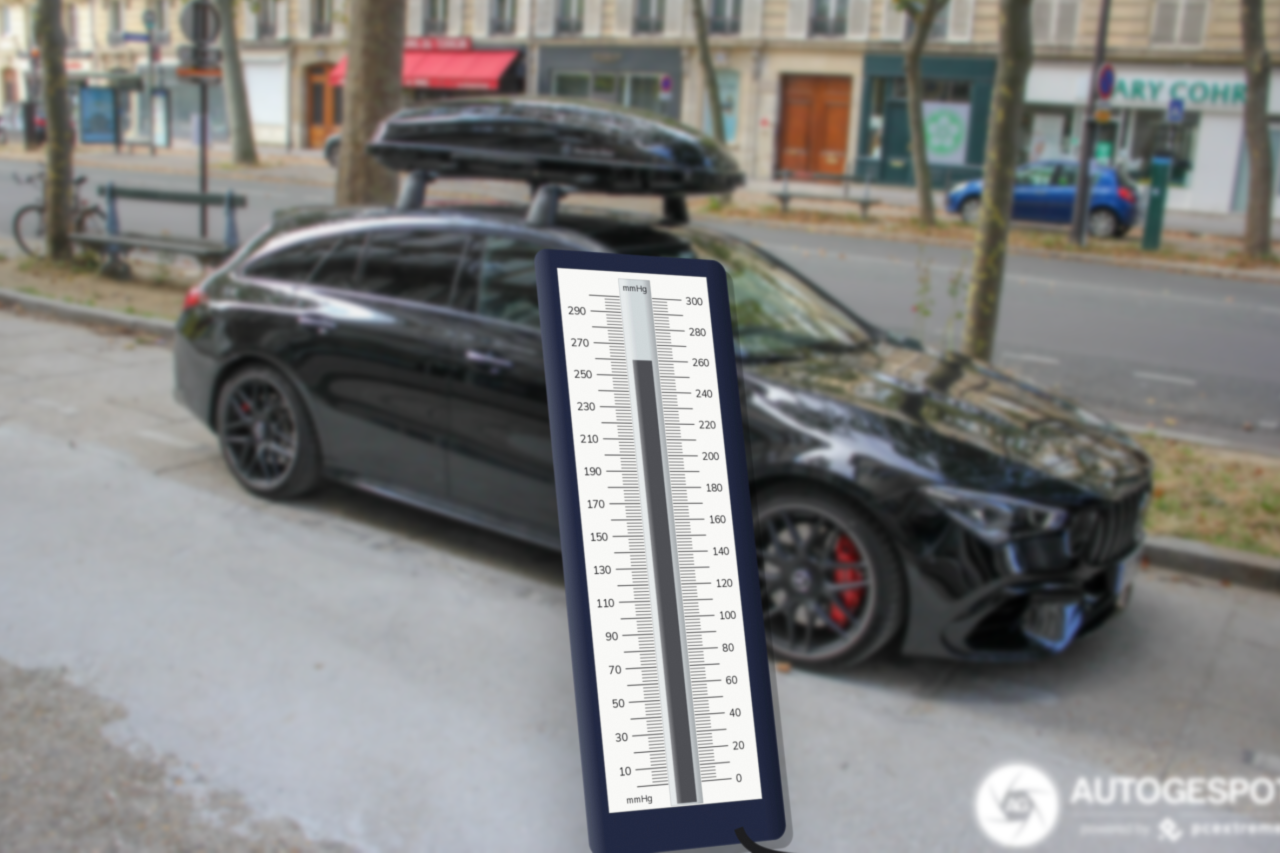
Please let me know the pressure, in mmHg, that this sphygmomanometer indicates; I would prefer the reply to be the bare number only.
260
